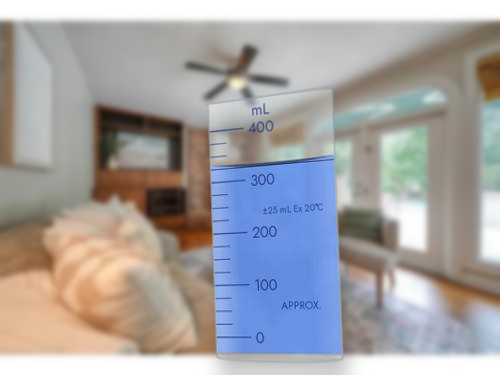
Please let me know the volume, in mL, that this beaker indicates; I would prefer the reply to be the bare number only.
325
